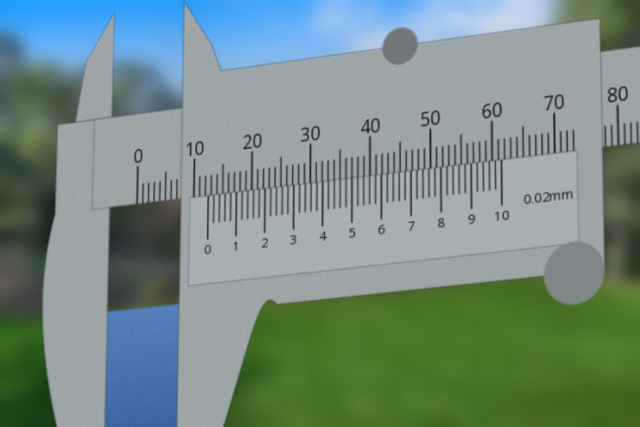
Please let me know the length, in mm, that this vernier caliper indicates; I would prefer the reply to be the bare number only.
12.5
